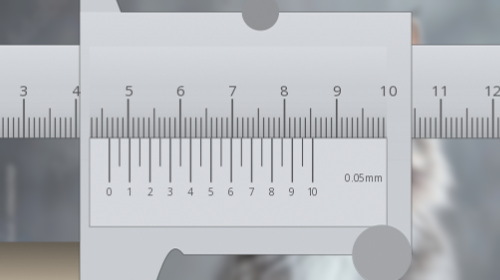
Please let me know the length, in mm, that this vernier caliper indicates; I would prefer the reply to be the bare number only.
46.4
